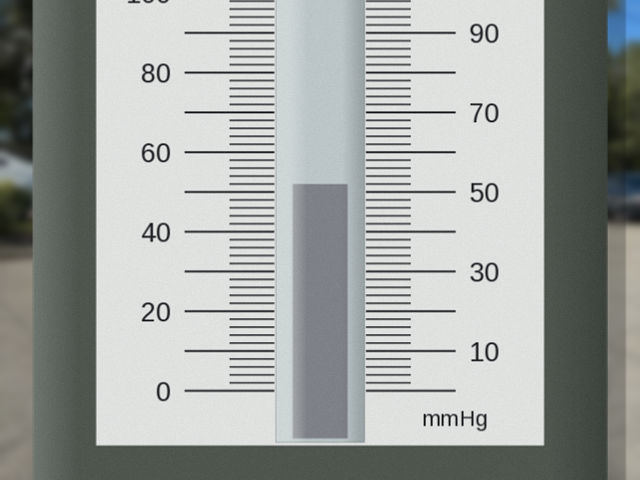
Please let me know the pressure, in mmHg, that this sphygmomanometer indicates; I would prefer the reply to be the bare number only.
52
